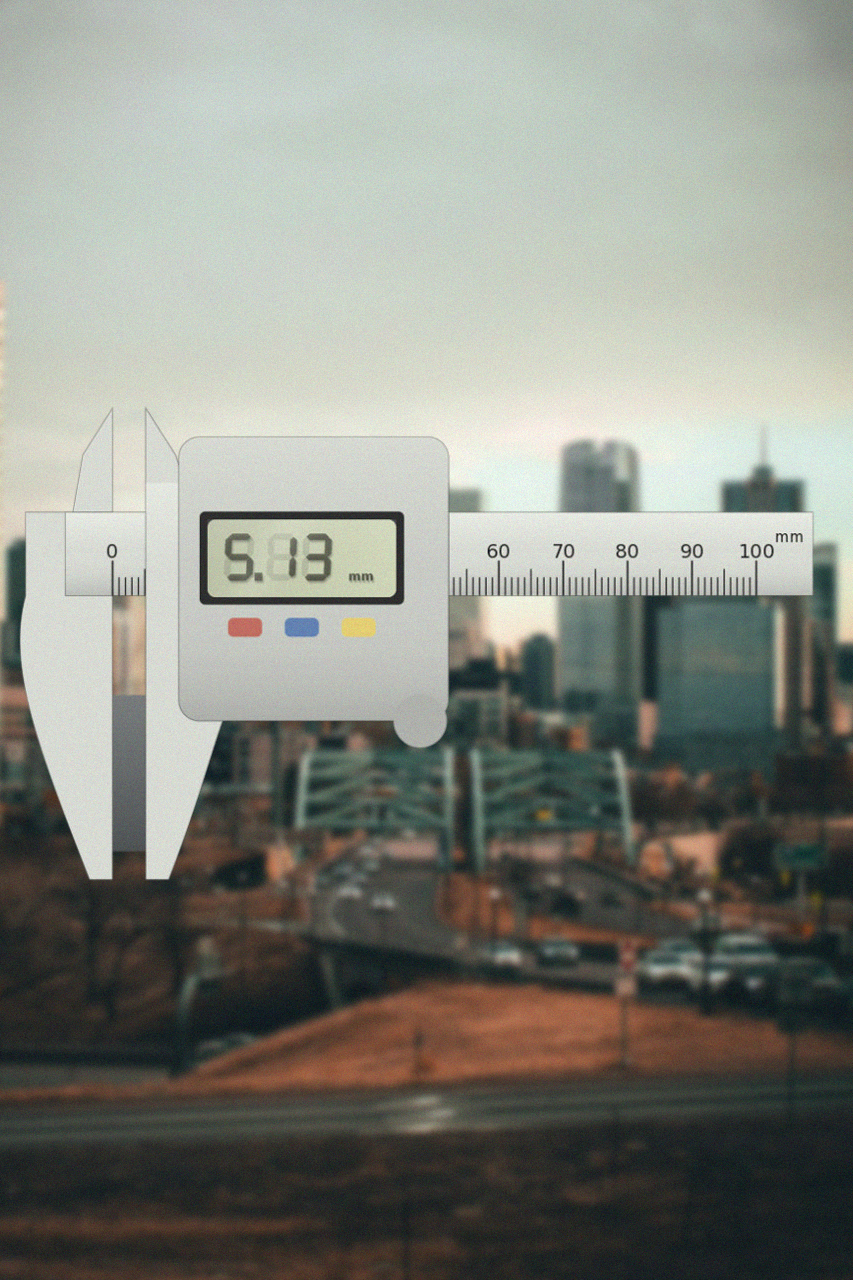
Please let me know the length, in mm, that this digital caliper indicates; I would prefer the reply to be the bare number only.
5.13
